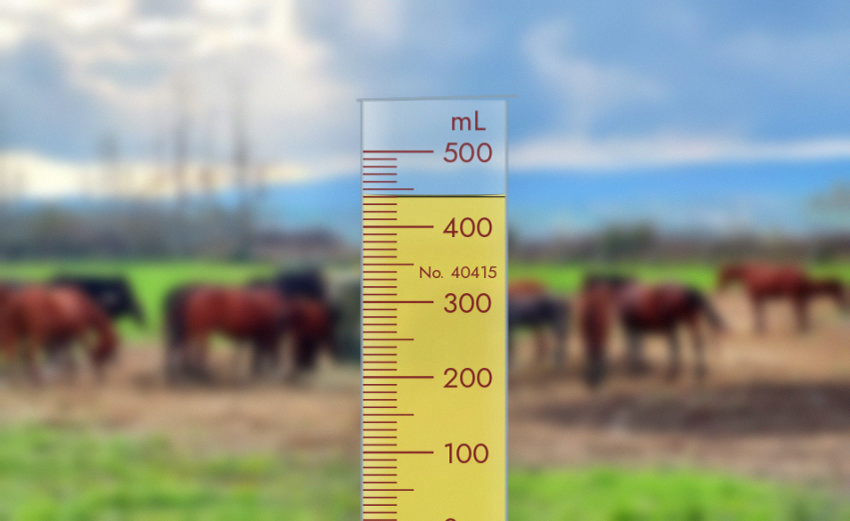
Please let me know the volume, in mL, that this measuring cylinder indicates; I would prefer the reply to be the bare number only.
440
